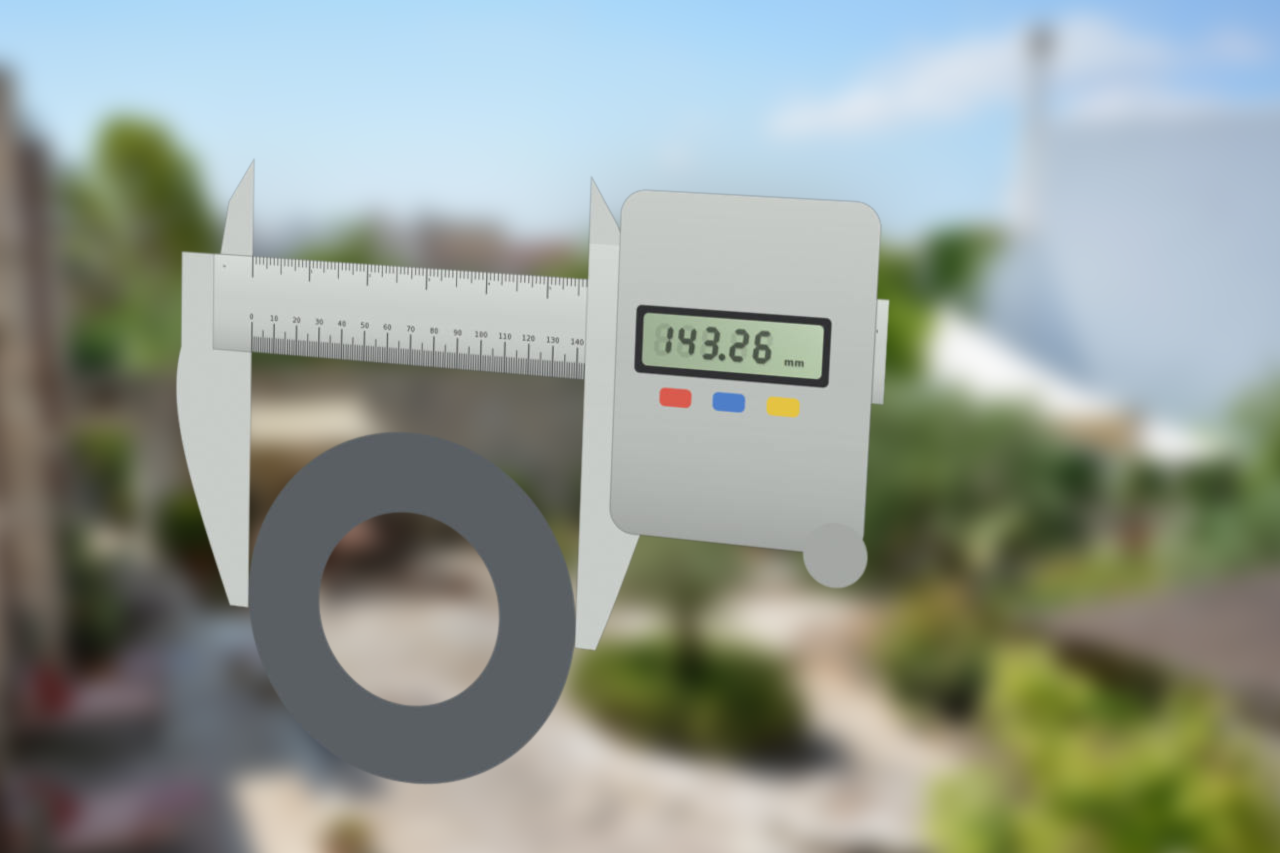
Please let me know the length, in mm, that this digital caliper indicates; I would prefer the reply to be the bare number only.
143.26
